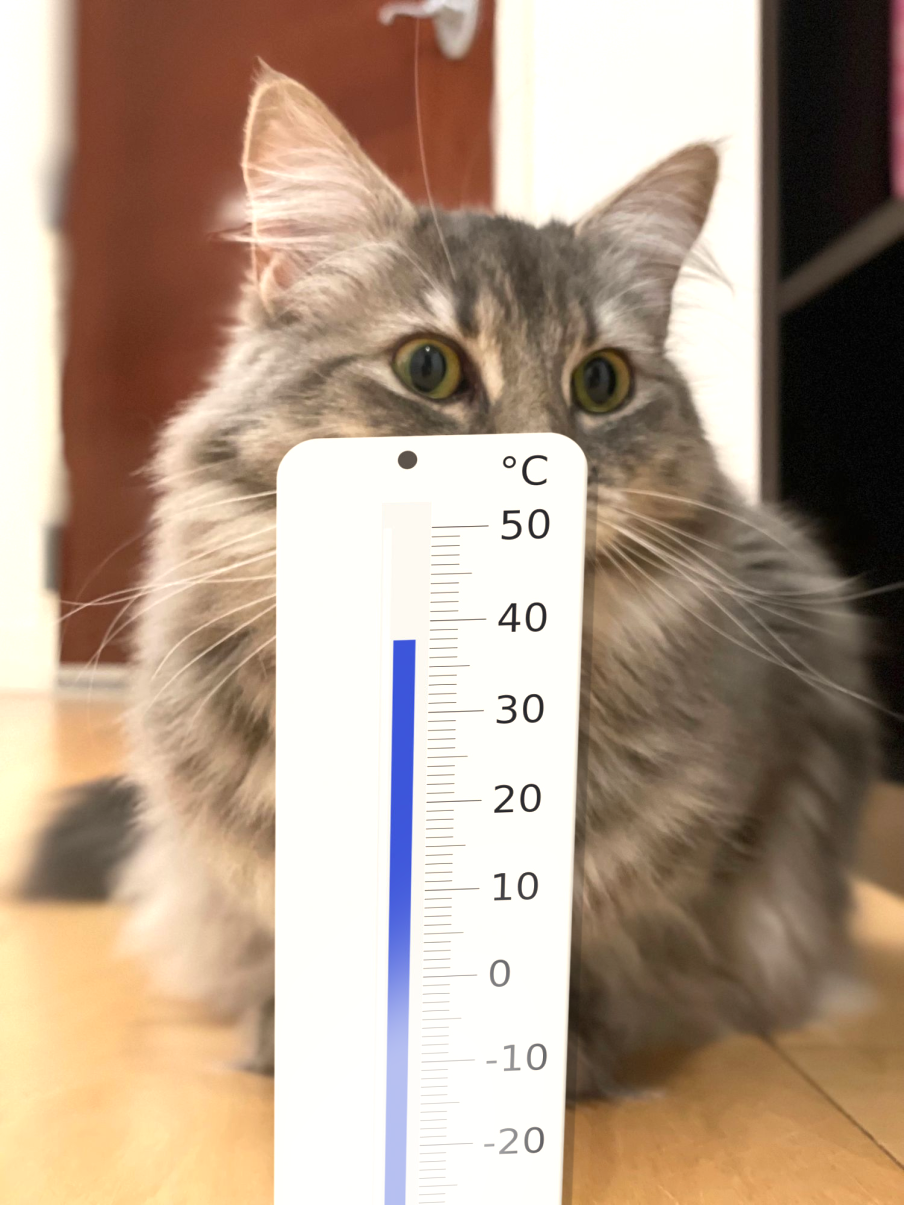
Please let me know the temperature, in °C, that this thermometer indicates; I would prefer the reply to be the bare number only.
38
